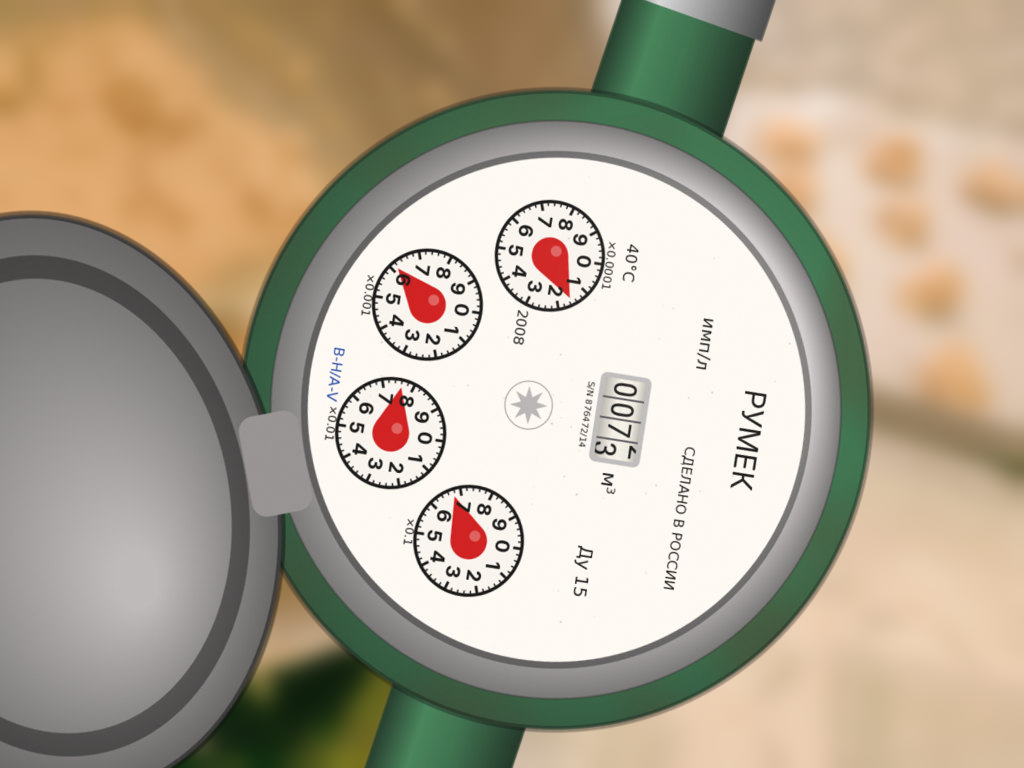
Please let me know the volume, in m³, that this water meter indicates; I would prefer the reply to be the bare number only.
72.6761
